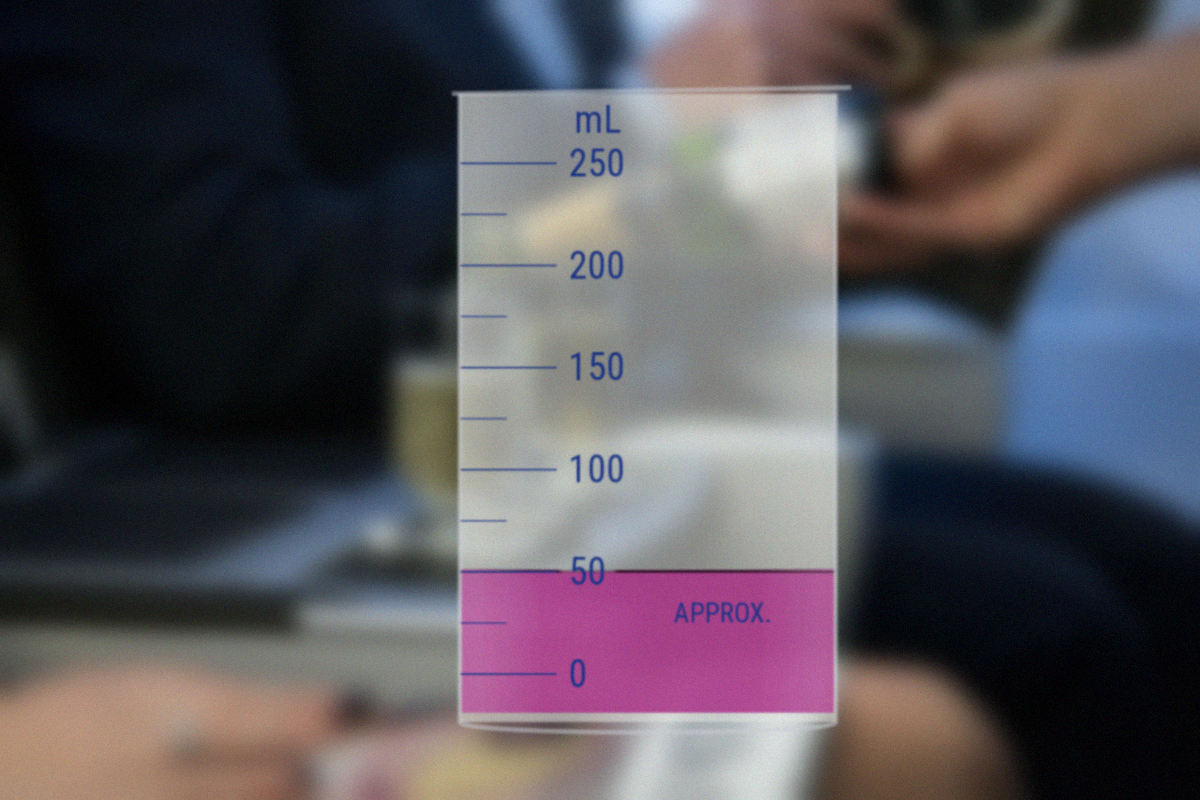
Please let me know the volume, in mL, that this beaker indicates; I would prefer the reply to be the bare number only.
50
